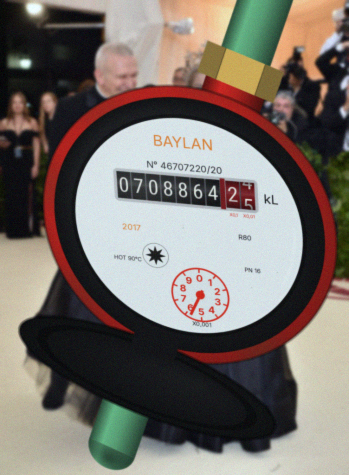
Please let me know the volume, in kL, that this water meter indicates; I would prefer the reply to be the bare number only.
708864.245
